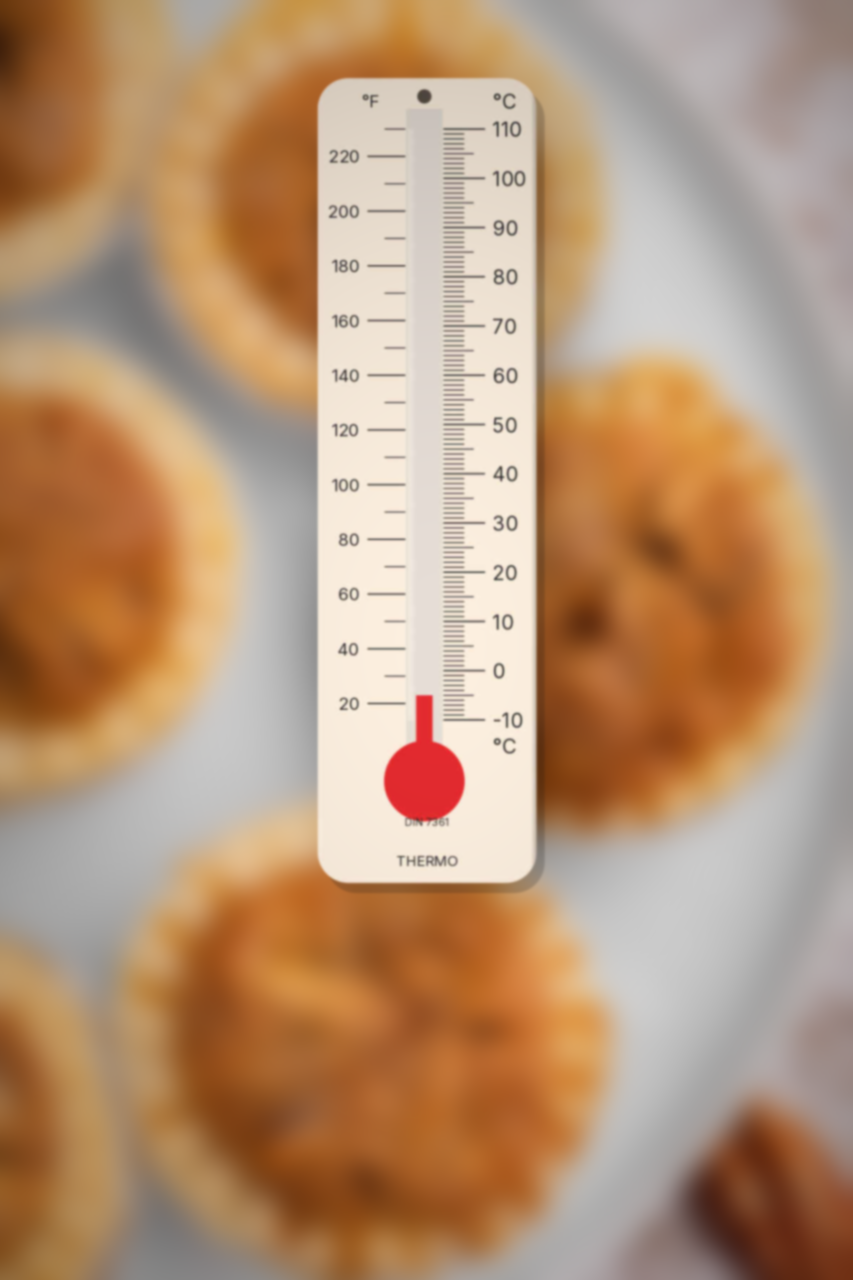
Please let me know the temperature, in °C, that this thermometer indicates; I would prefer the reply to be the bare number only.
-5
